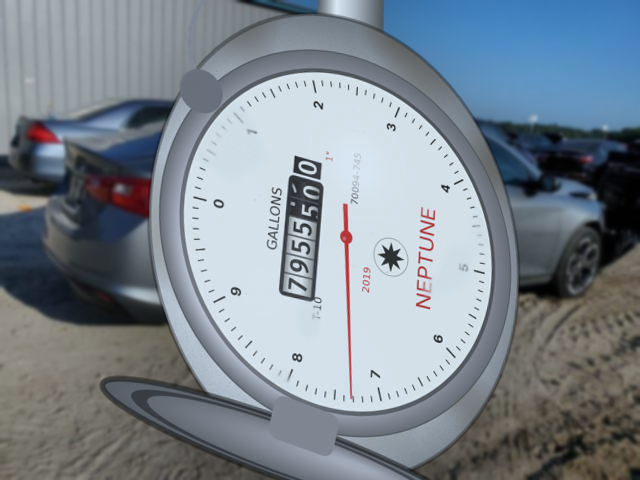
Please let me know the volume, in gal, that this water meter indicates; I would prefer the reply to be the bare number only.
7955497.3
